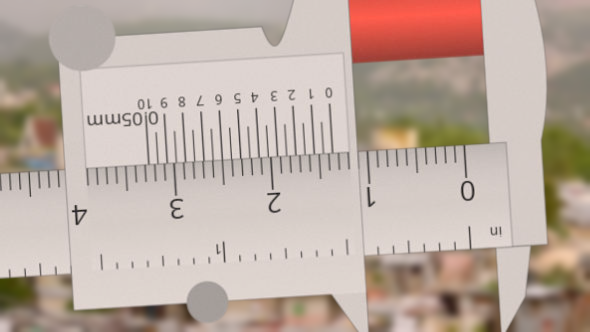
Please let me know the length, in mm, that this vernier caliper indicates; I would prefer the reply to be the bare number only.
13.6
